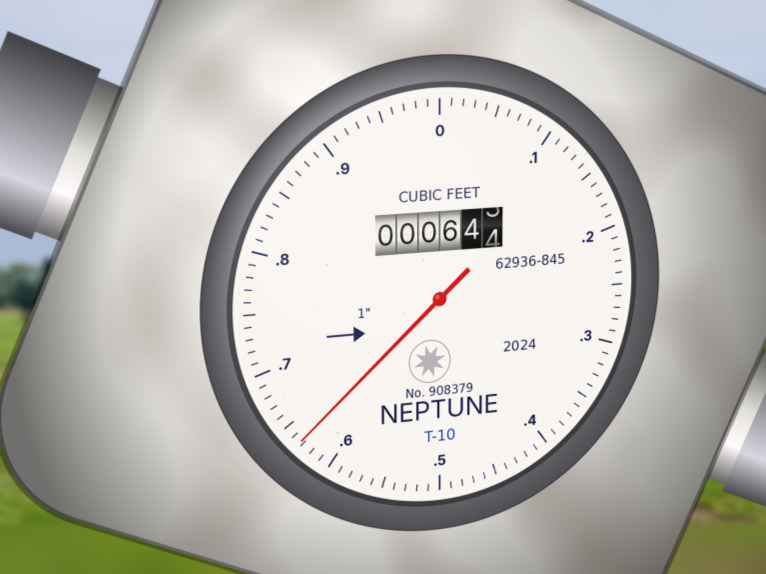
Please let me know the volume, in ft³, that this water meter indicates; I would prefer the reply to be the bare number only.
643.63
